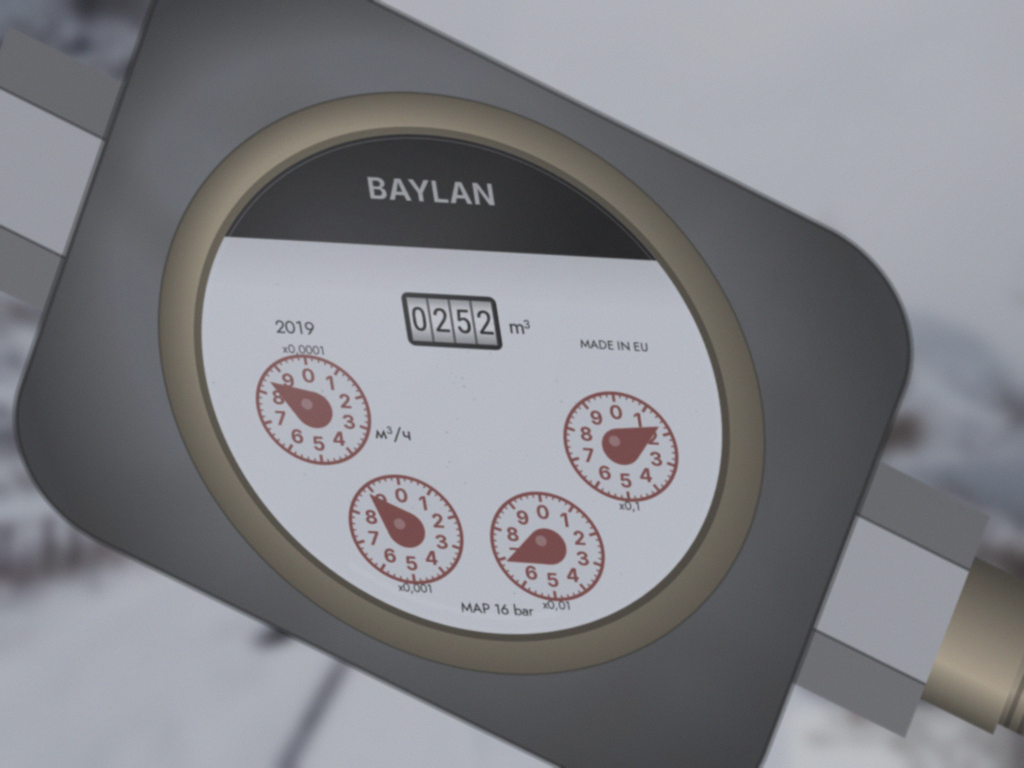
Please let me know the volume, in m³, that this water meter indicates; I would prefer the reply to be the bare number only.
252.1688
